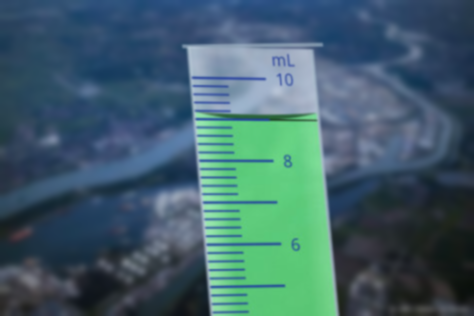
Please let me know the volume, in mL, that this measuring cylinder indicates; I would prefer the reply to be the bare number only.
9
